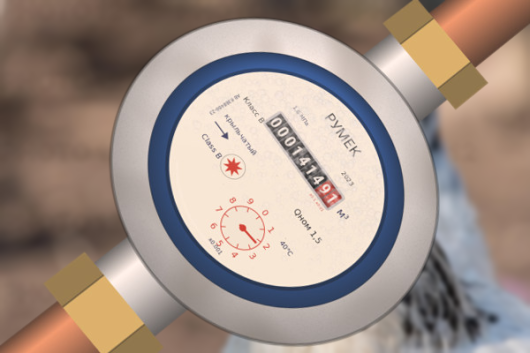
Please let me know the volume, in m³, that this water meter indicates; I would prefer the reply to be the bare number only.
1414.912
